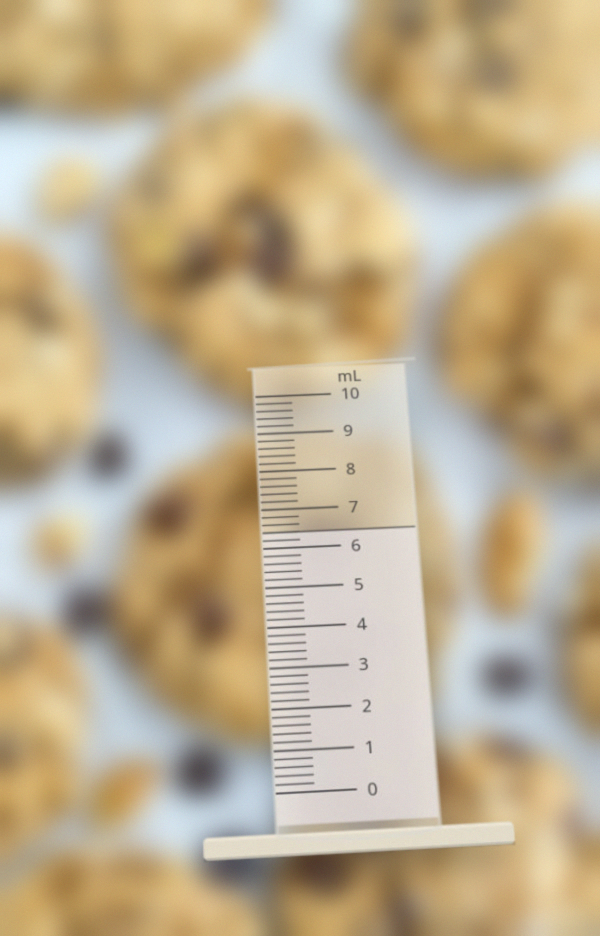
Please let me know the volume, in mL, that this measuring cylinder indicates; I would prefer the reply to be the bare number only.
6.4
